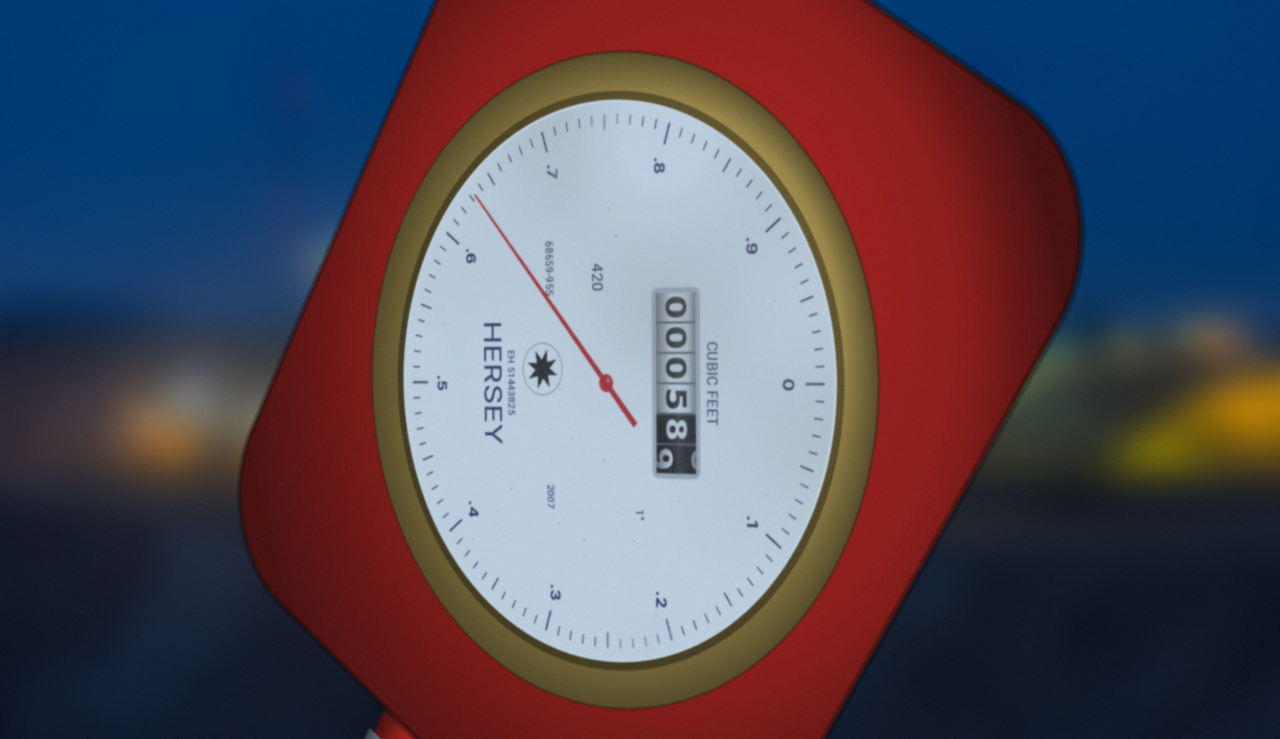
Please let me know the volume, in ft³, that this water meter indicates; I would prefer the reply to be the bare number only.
588.63
